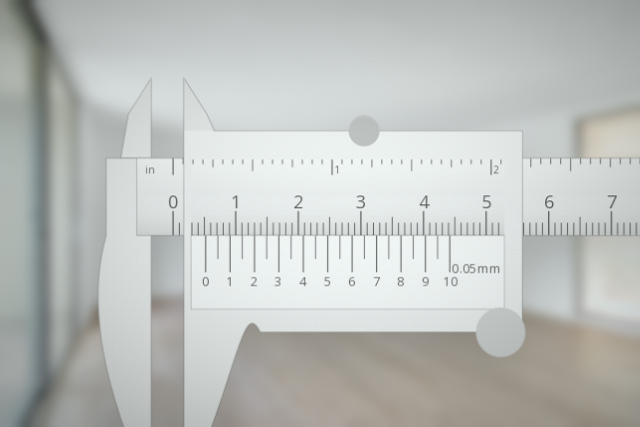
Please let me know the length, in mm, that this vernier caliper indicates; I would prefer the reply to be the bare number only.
5.2
